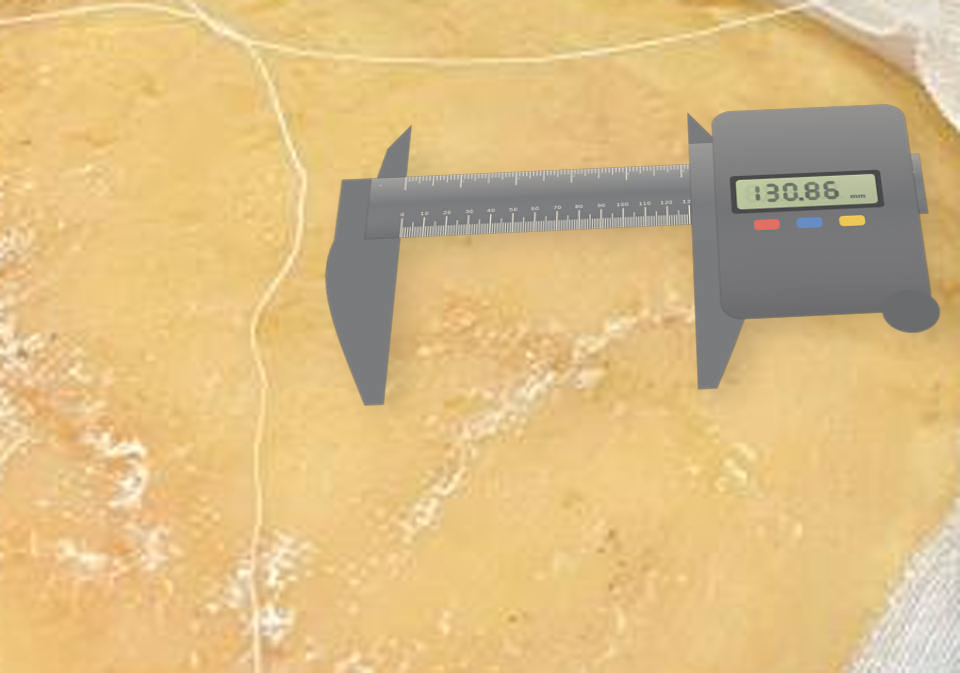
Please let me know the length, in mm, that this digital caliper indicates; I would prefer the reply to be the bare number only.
130.86
